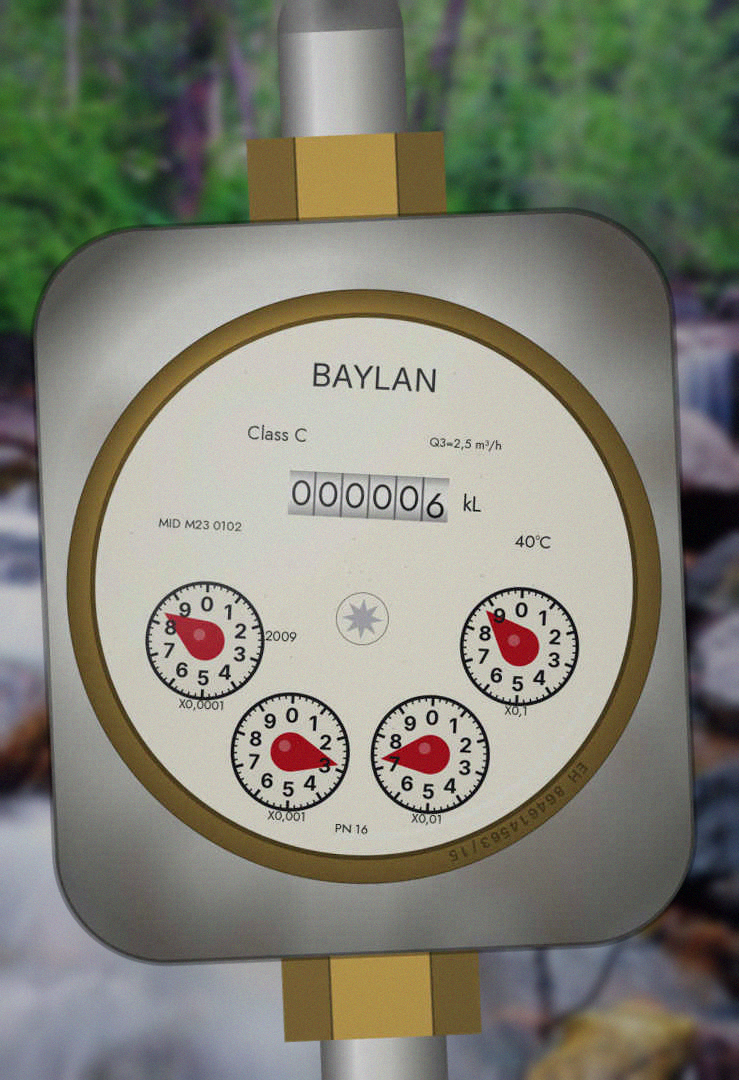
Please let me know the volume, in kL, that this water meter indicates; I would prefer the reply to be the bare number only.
5.8728
